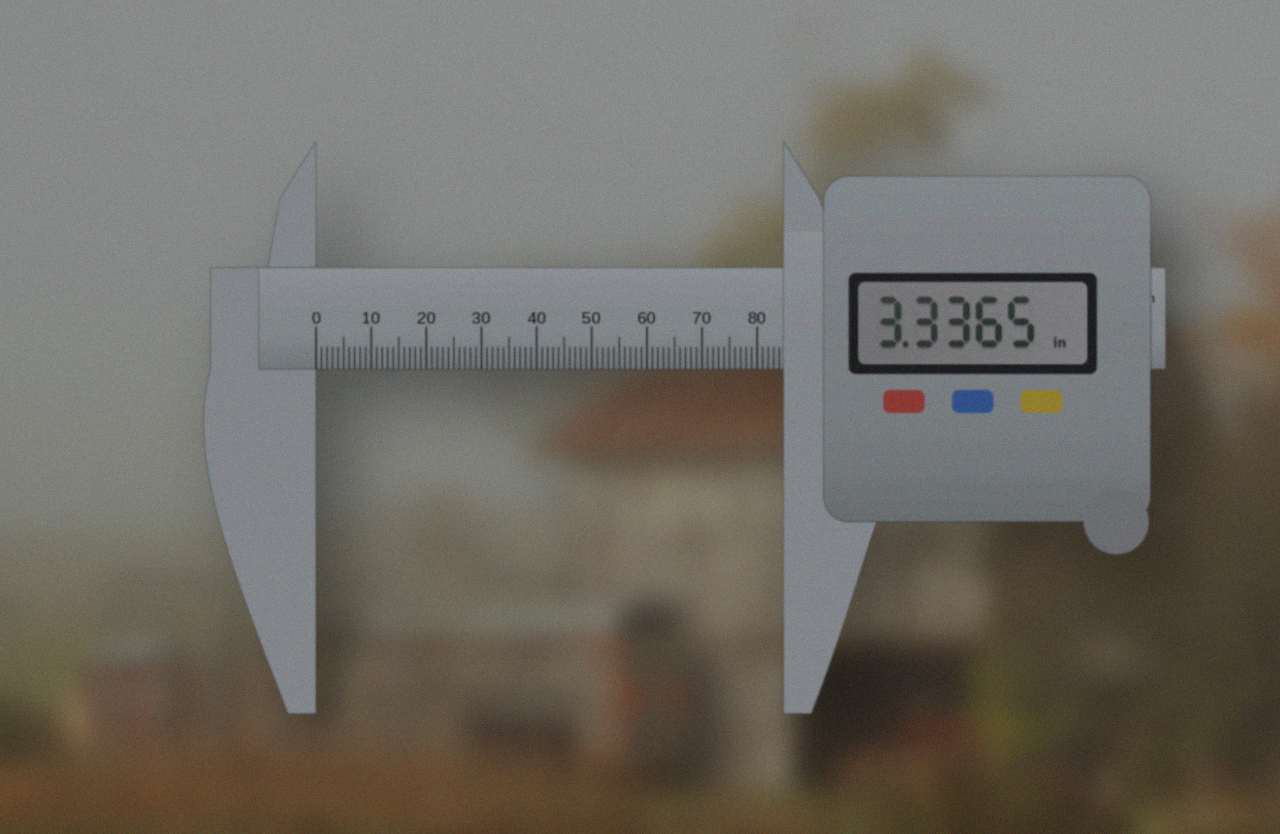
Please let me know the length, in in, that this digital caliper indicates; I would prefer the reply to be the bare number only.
3.3365
